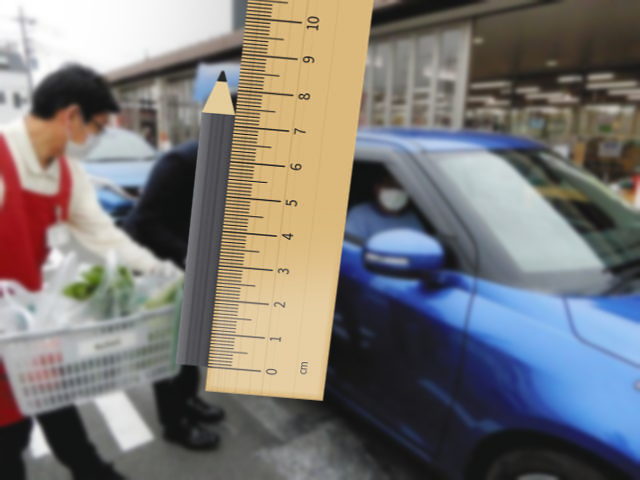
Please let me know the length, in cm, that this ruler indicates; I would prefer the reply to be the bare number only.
8.5
